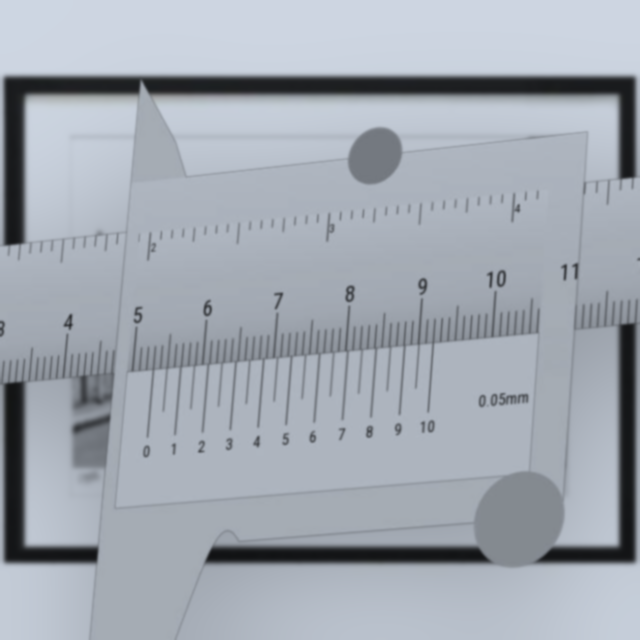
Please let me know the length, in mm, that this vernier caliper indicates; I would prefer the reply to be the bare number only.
53.0
